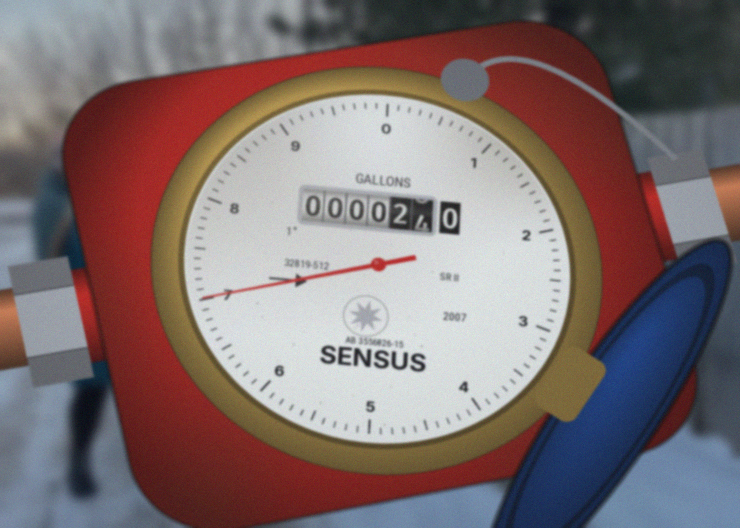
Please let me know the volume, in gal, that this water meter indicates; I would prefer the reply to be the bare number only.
237.0
